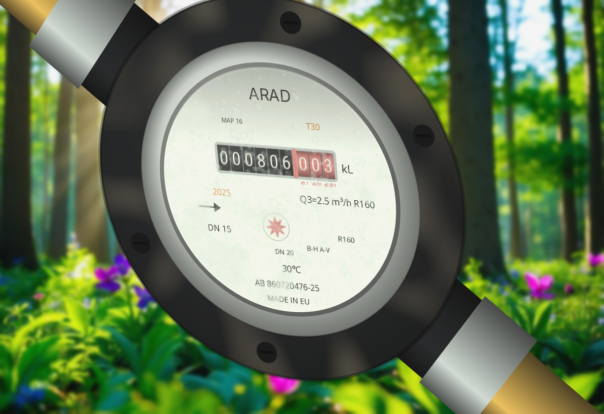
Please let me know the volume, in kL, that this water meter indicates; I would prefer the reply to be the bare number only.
806.003
